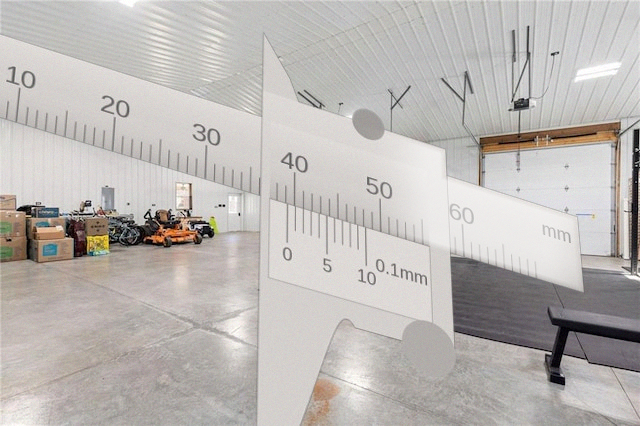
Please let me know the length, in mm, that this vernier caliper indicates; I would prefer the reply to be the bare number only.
39.2
